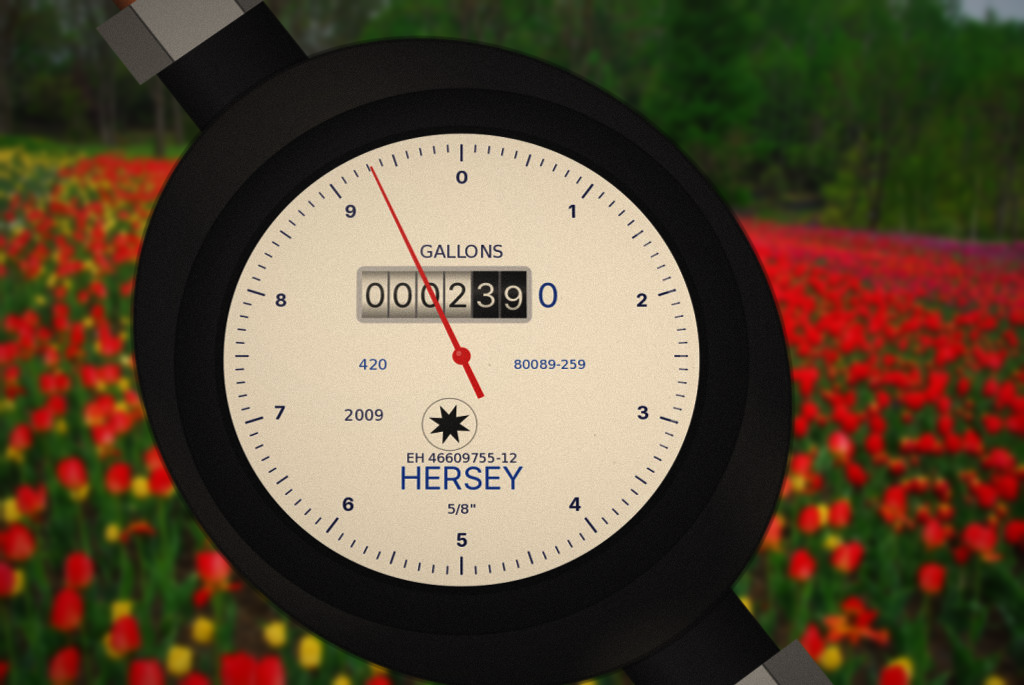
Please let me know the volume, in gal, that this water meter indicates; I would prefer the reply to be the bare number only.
2389.3
